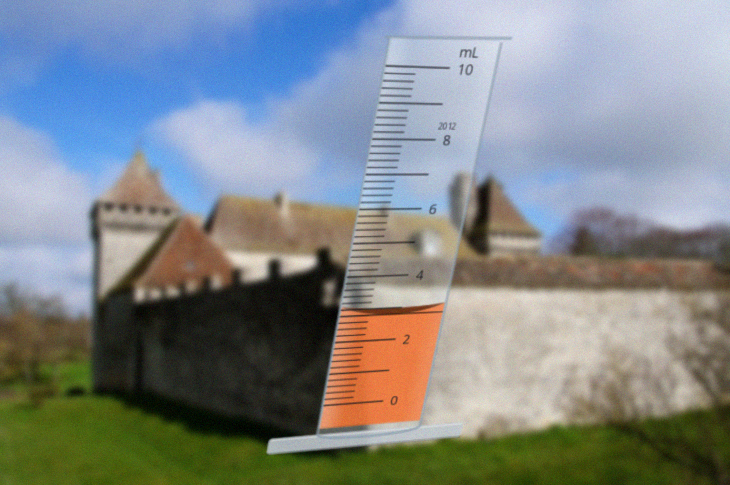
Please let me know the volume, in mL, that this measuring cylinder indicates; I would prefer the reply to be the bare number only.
2.8
